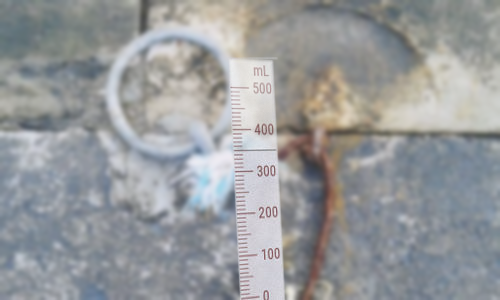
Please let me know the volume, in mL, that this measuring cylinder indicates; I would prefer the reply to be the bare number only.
350
